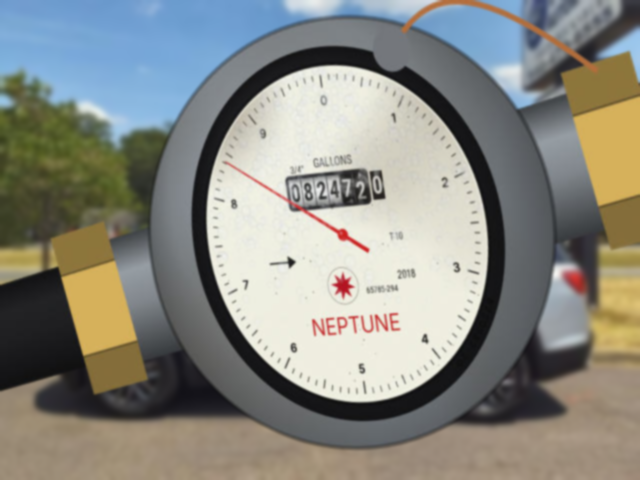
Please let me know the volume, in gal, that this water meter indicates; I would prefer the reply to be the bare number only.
824718.4
